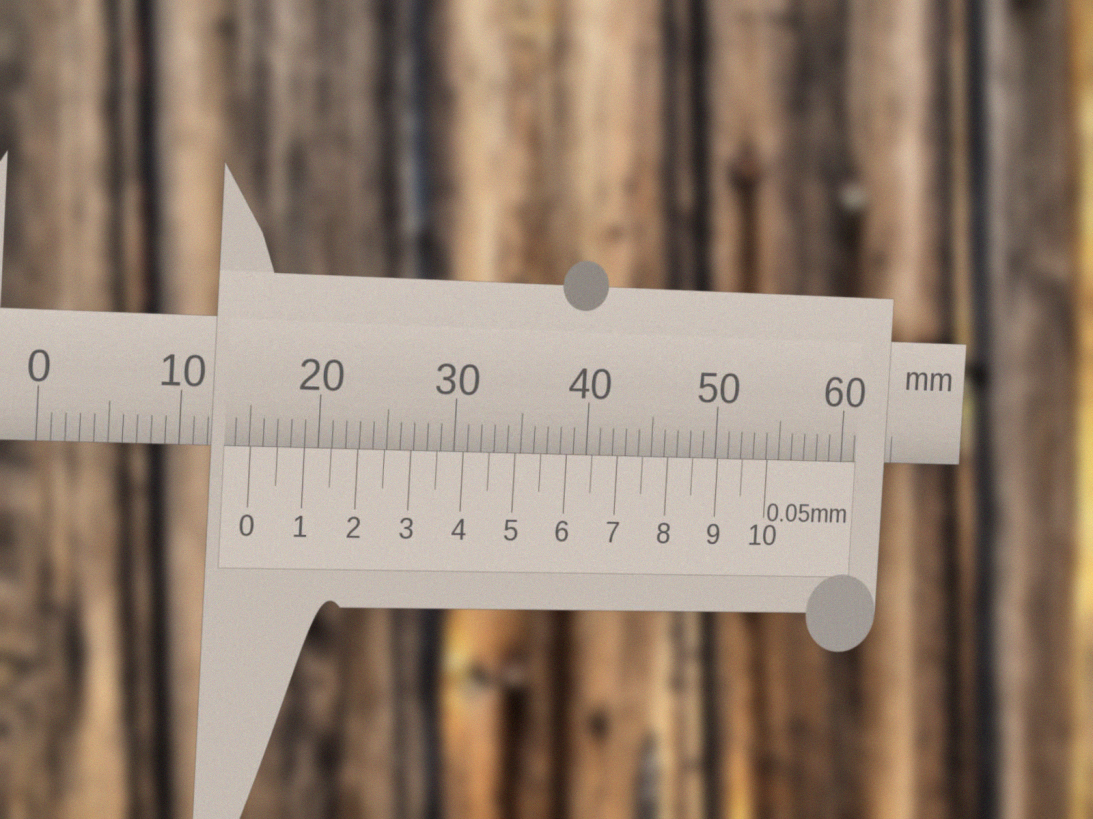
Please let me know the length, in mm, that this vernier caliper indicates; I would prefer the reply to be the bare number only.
15.1
